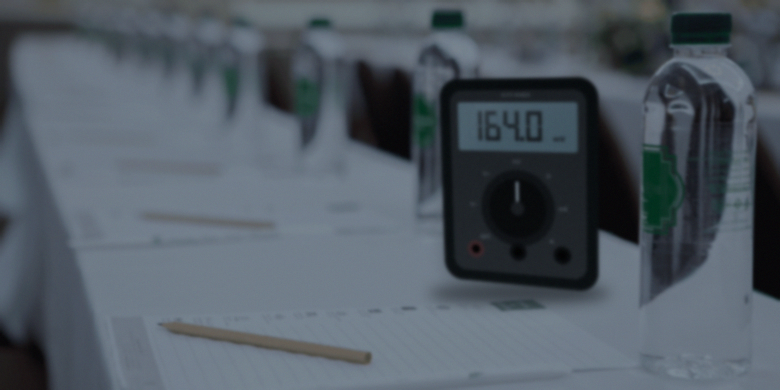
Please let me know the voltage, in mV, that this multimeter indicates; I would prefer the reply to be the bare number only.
164.0
